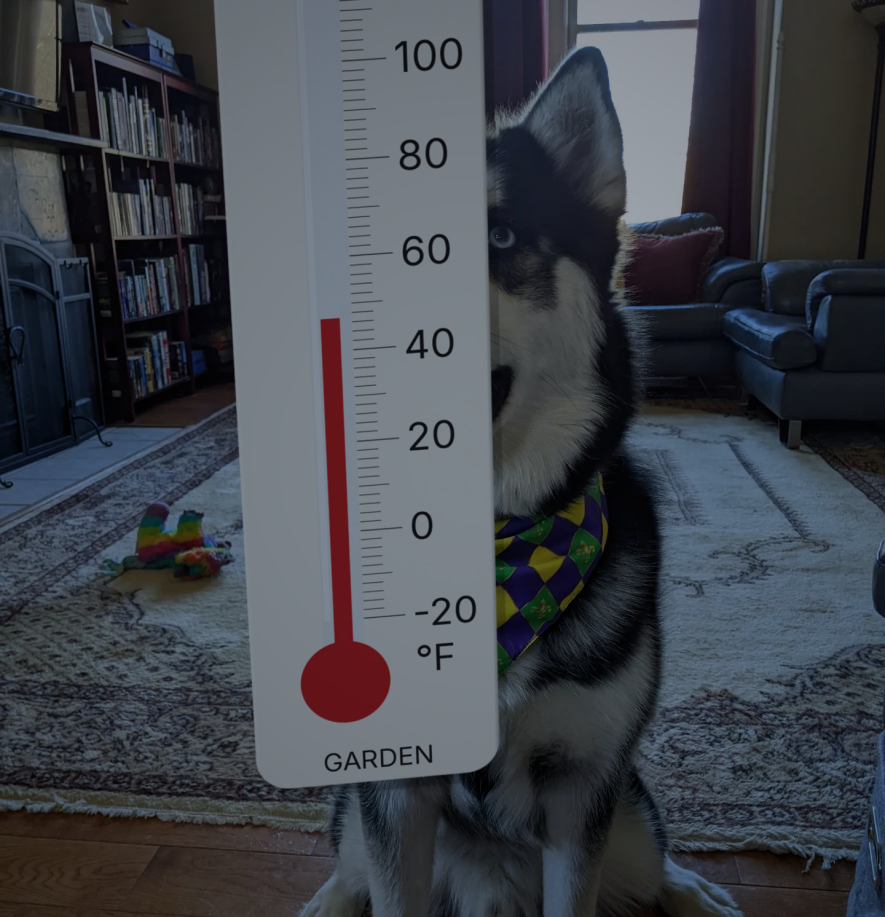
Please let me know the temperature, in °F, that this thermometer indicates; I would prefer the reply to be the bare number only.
47
